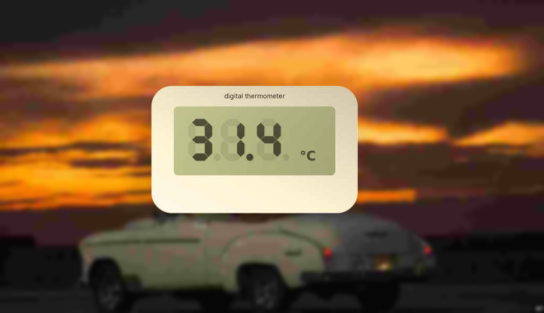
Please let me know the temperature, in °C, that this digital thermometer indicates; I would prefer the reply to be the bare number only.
31.4
